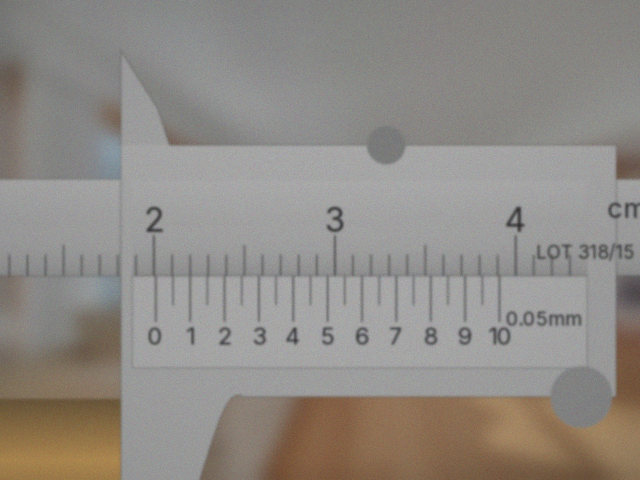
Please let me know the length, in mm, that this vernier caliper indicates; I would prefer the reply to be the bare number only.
20.1
